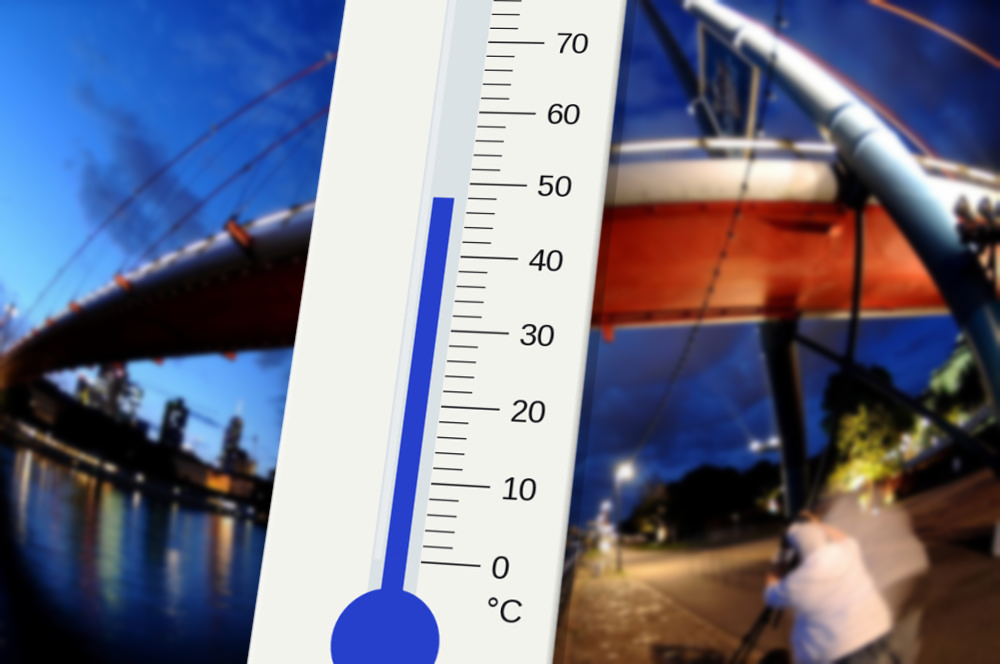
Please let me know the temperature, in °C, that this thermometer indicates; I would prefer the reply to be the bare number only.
48
